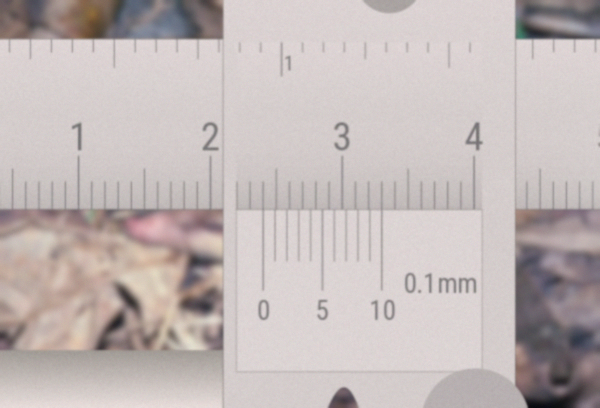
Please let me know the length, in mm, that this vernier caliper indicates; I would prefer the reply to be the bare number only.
24.0
